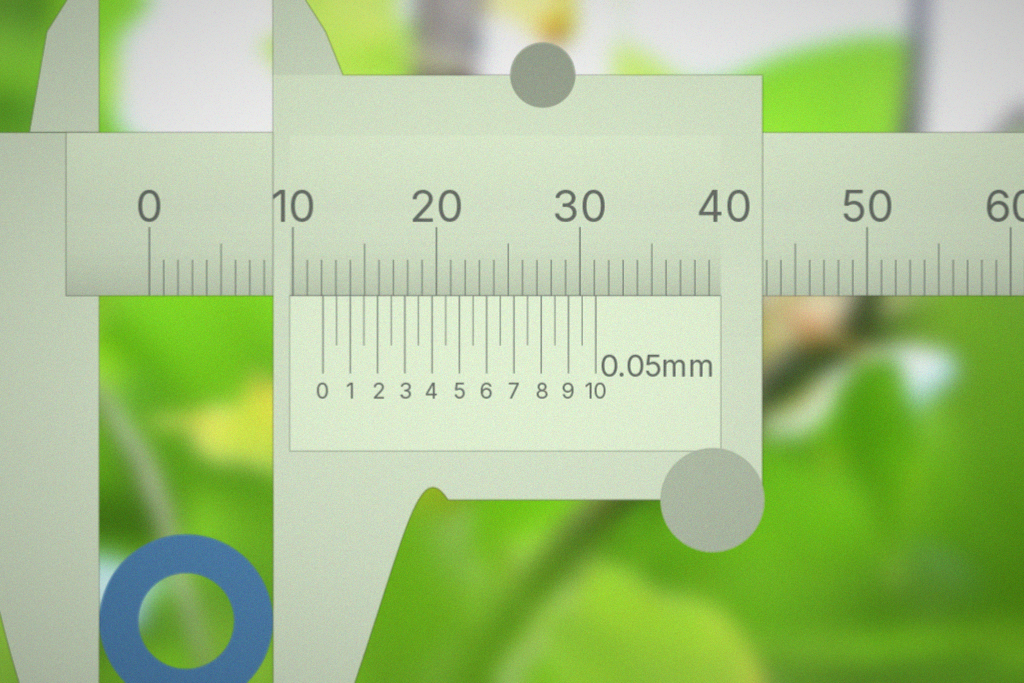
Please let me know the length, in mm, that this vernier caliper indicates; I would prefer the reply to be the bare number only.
12.1
